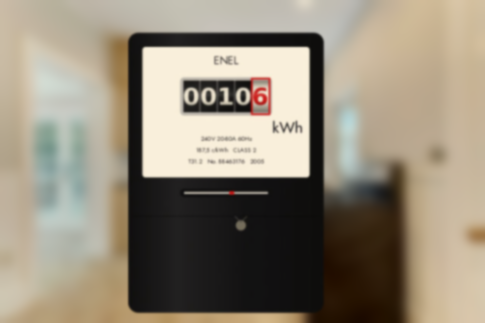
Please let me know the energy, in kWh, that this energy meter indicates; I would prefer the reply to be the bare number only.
10.6
